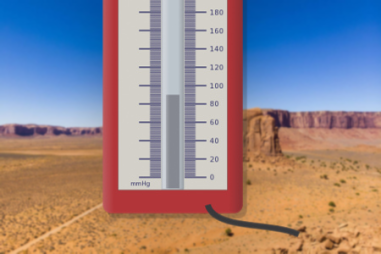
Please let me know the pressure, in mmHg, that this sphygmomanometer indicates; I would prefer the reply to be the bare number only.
90
